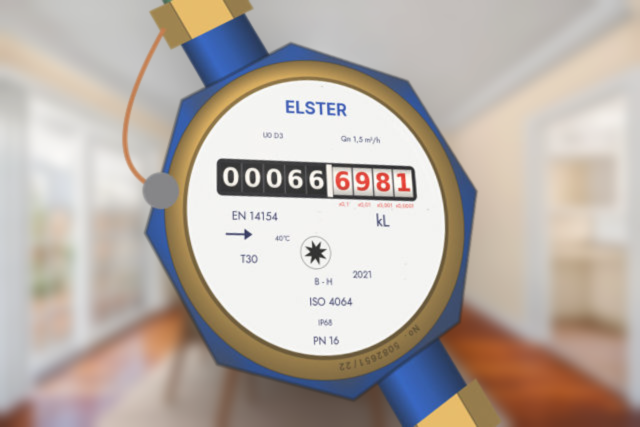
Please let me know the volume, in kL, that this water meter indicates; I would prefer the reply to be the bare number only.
66.6981
